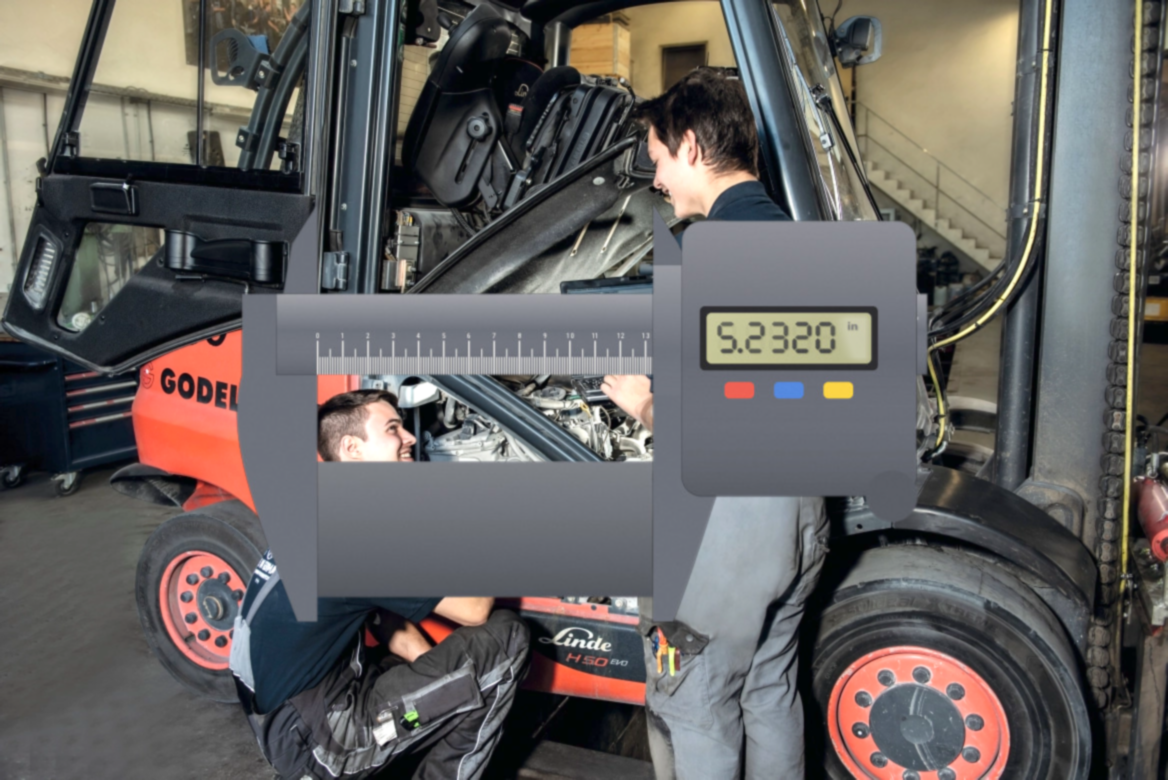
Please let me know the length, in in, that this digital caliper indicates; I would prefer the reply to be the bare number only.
5.2320
